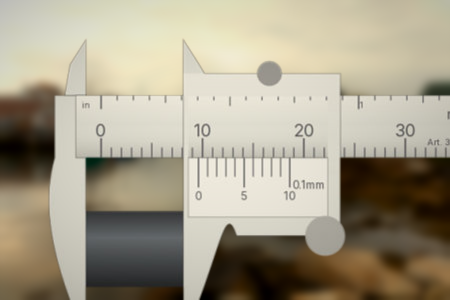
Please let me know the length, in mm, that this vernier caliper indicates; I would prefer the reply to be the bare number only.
9.6
